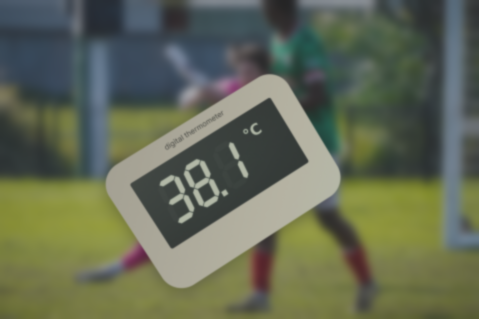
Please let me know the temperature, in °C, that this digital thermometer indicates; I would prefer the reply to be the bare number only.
38.1
